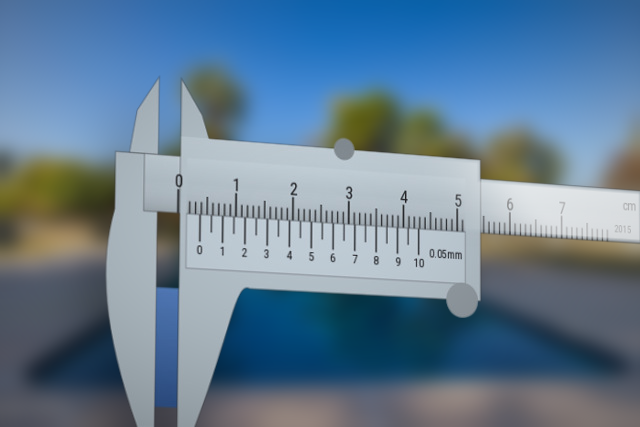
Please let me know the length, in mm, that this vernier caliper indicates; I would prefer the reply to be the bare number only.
3.8
